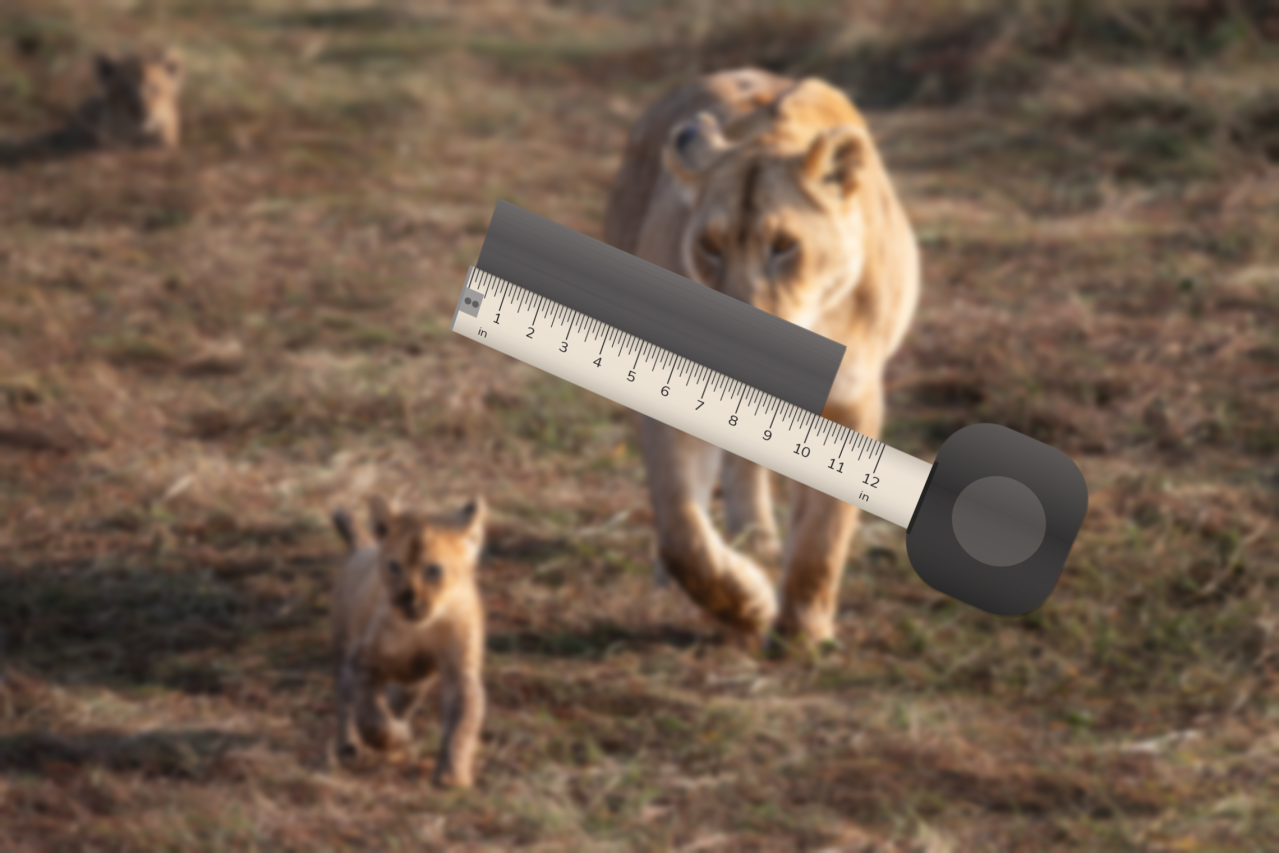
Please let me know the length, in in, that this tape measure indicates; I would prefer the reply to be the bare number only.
10.125
